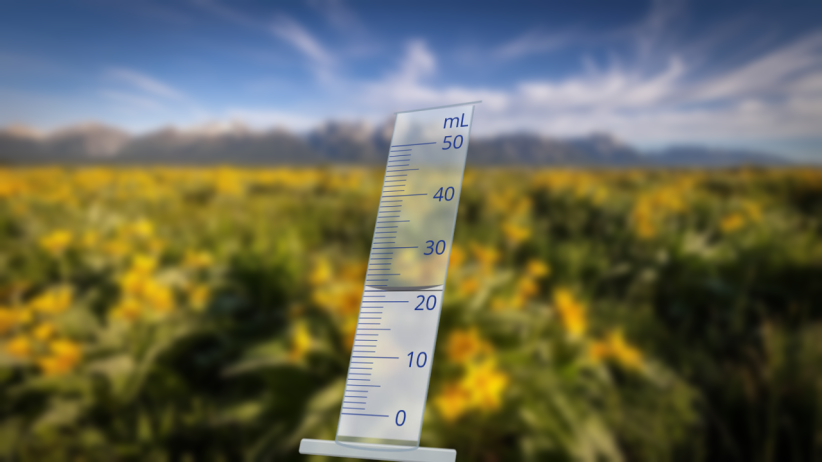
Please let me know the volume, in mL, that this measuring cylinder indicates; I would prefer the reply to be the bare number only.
22
